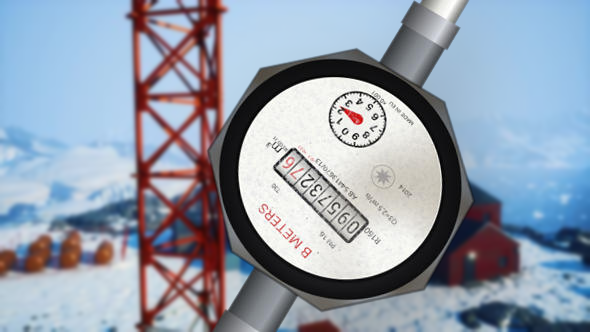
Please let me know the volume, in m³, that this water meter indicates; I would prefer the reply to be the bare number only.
95732.762
